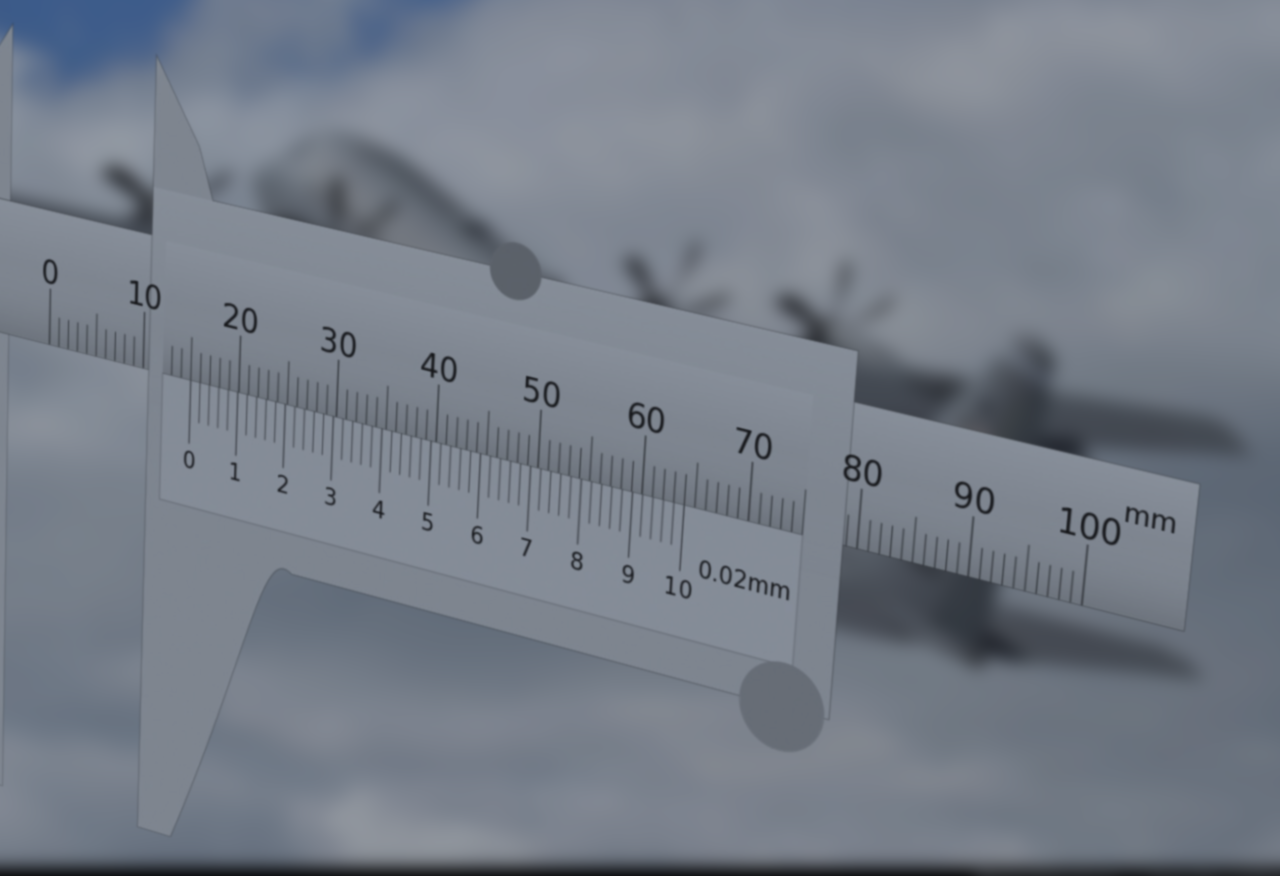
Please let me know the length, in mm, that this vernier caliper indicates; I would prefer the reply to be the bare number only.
15.0
